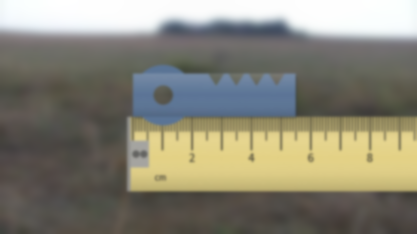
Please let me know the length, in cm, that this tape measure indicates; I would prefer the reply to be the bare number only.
5.5
